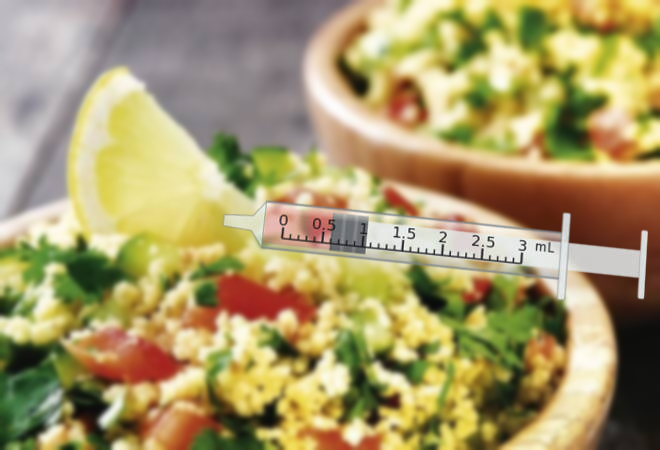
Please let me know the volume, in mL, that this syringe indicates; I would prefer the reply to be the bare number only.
0.6
